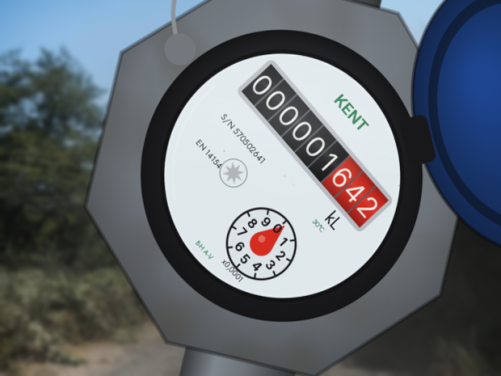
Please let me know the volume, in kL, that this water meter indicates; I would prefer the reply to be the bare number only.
1.6420
